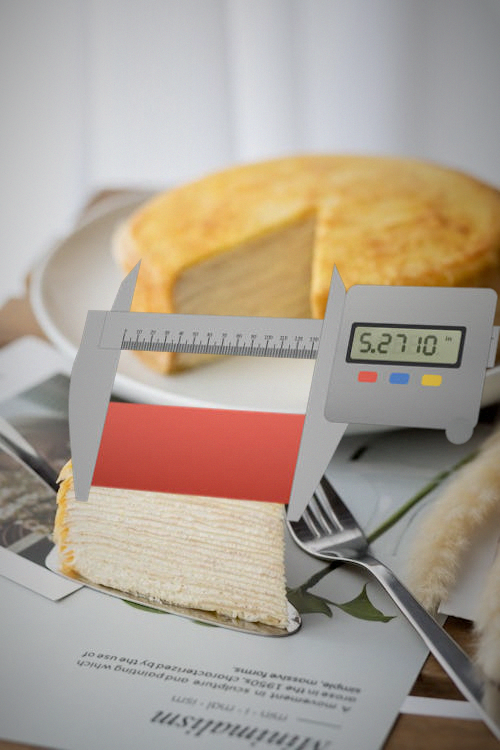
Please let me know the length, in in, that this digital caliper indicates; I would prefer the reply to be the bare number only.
5.2710
